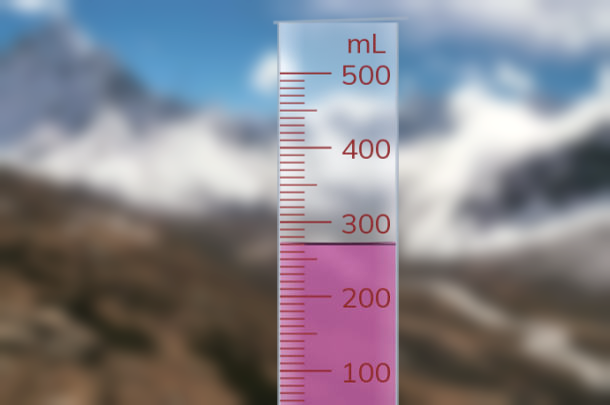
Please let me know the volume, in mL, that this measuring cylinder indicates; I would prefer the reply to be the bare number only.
270
